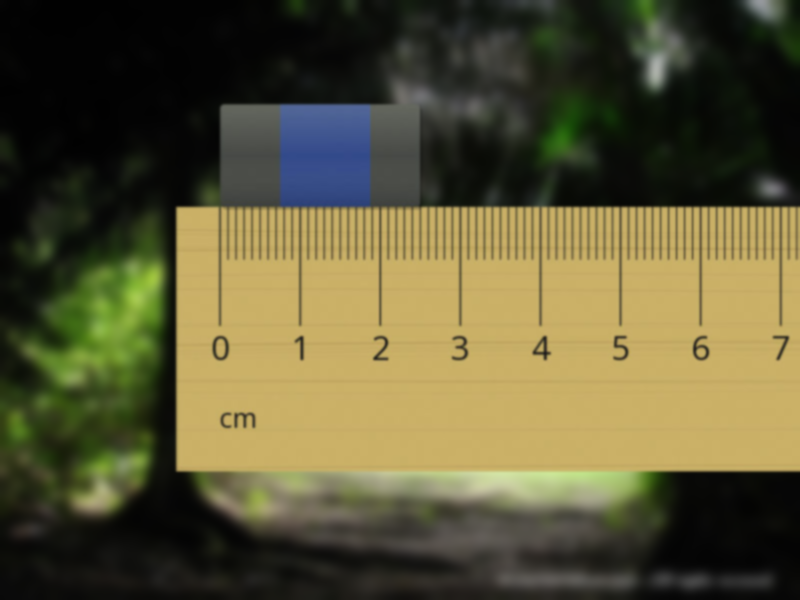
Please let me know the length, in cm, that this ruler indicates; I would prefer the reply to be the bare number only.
2.5
